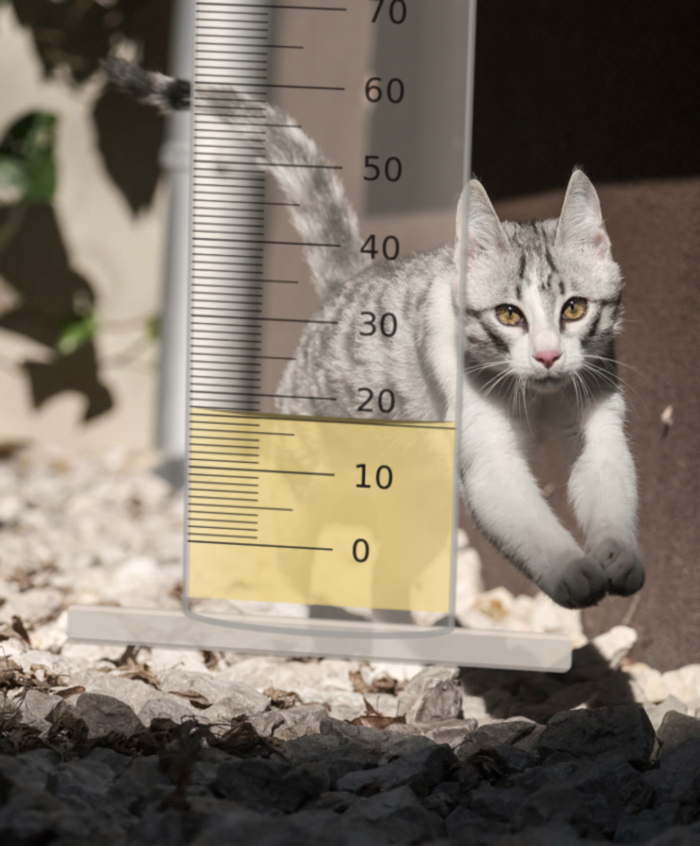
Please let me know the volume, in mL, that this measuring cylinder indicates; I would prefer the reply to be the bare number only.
17
